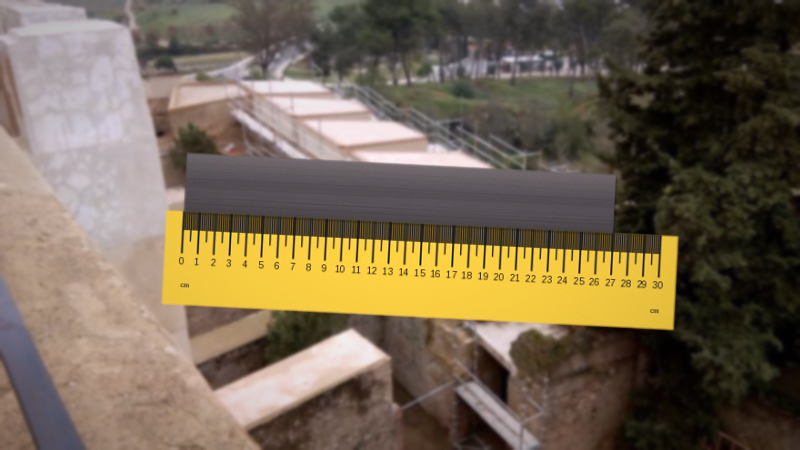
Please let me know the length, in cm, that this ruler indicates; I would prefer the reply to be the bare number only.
27
